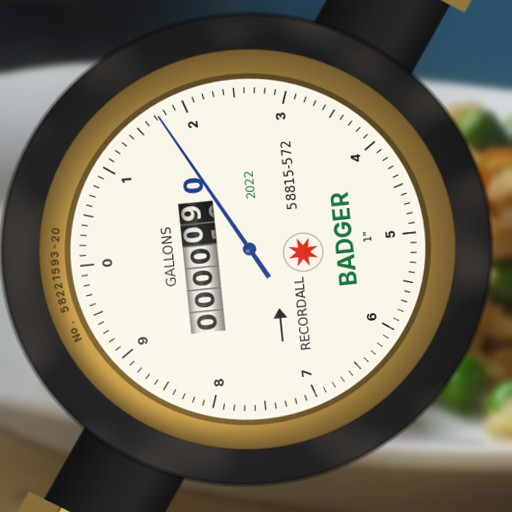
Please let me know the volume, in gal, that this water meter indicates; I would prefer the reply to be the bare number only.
91.7
